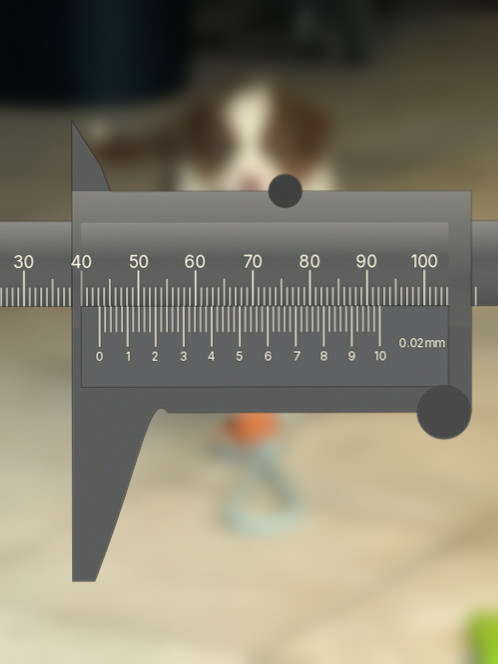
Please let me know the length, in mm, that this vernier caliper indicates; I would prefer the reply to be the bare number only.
43.2
